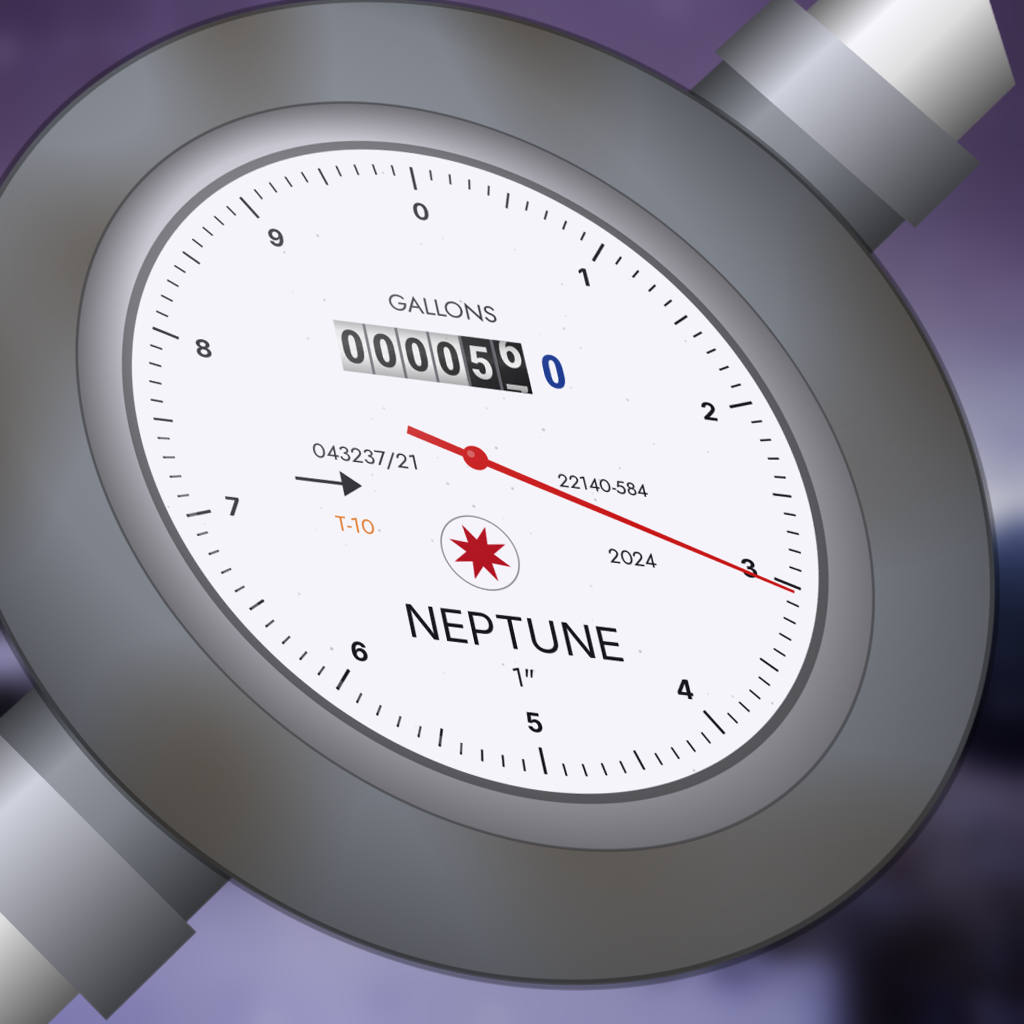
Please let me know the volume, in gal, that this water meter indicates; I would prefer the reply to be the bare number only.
563.0
